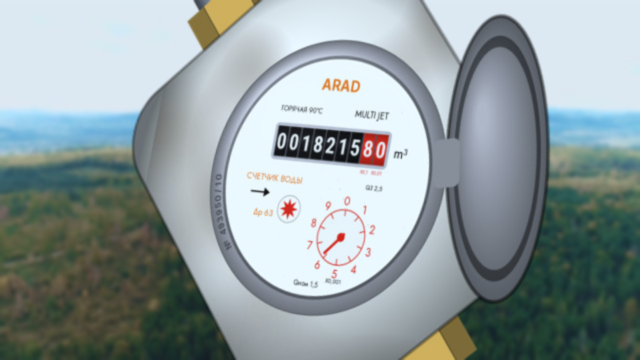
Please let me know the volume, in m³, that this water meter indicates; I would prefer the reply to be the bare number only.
18215.806
